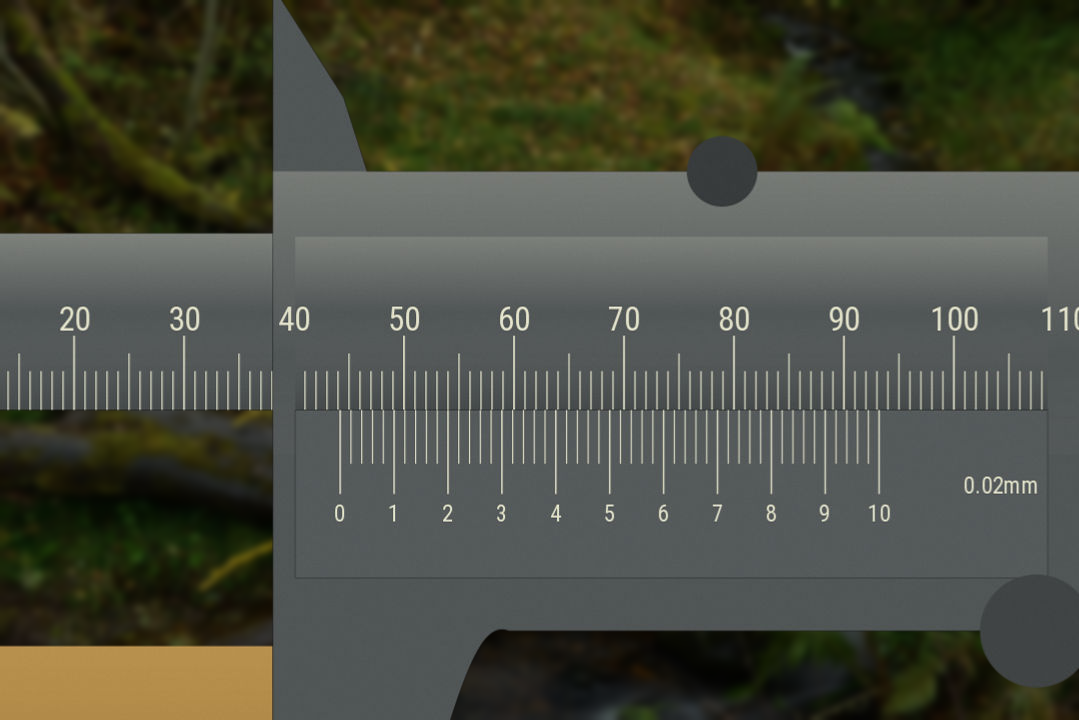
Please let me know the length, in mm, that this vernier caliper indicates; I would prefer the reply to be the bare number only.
44.2
